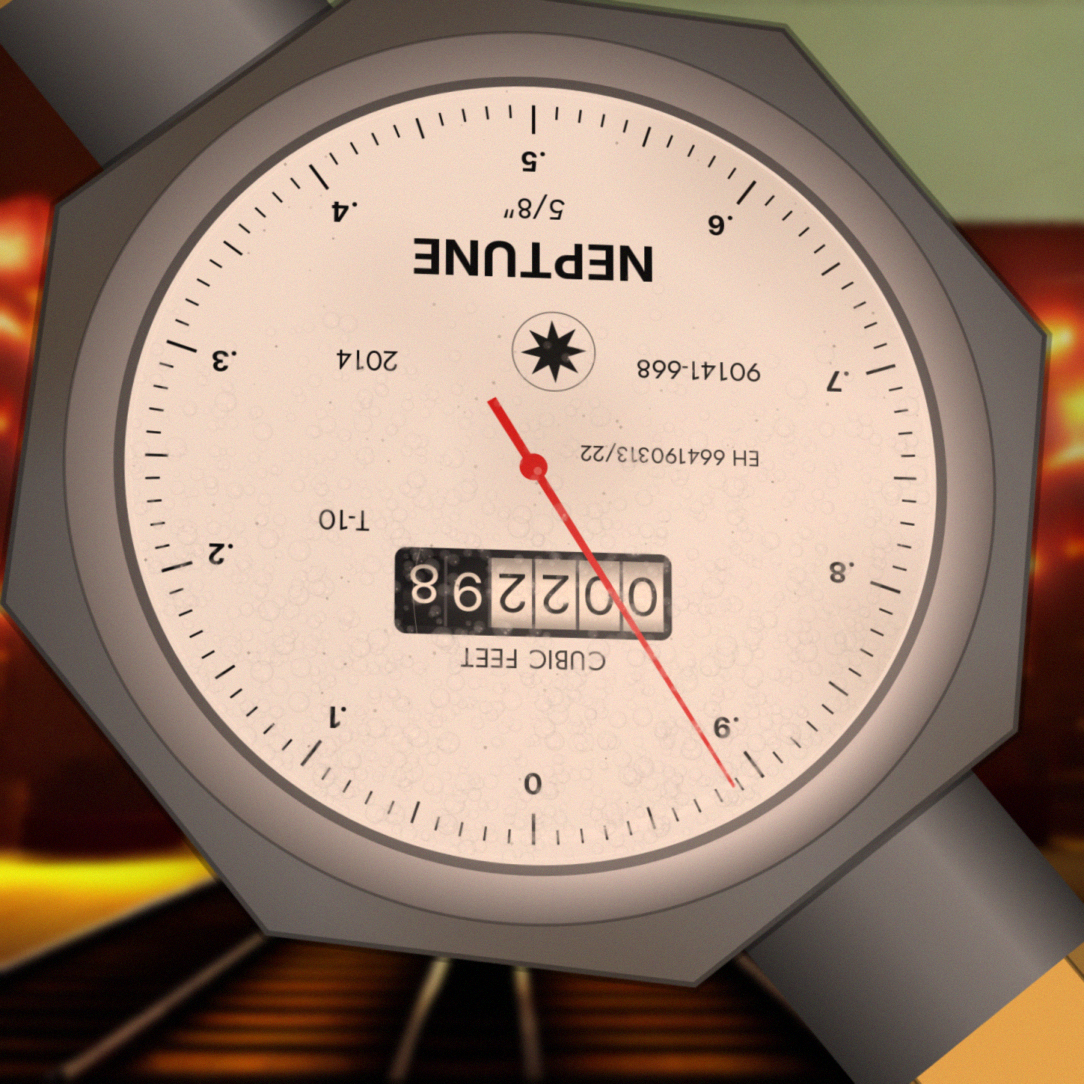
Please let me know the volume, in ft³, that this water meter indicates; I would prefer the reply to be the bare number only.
2297.91
